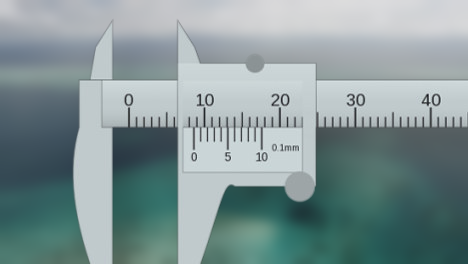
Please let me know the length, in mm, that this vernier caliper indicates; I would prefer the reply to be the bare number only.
8.6
